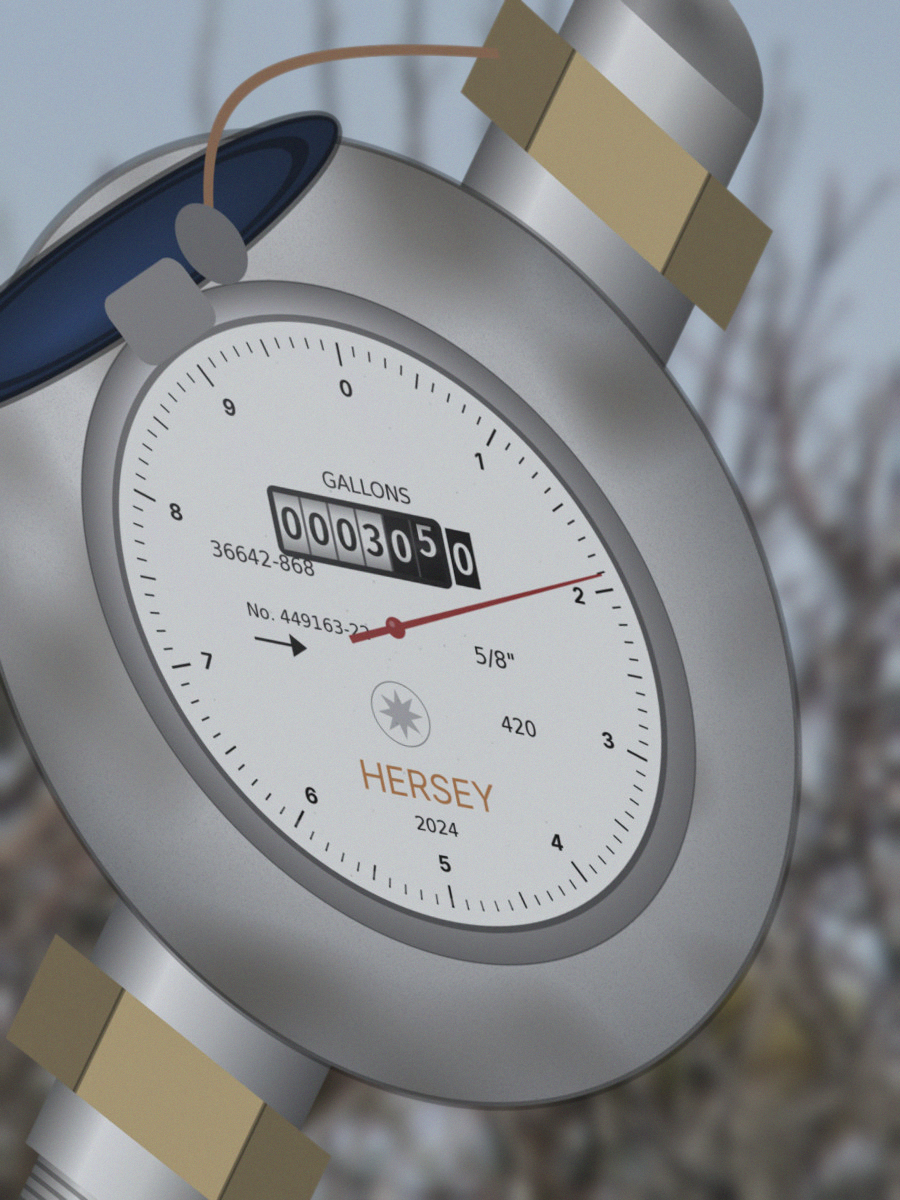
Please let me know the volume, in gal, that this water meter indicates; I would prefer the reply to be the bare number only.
3051.9
